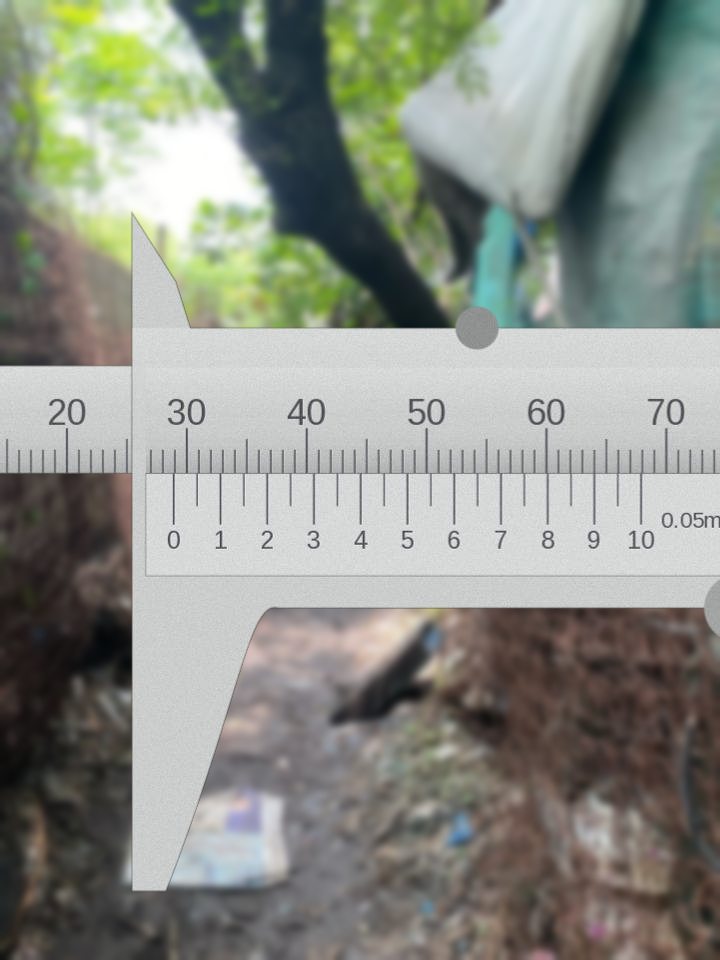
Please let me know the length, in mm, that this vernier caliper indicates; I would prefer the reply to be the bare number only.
28.9
